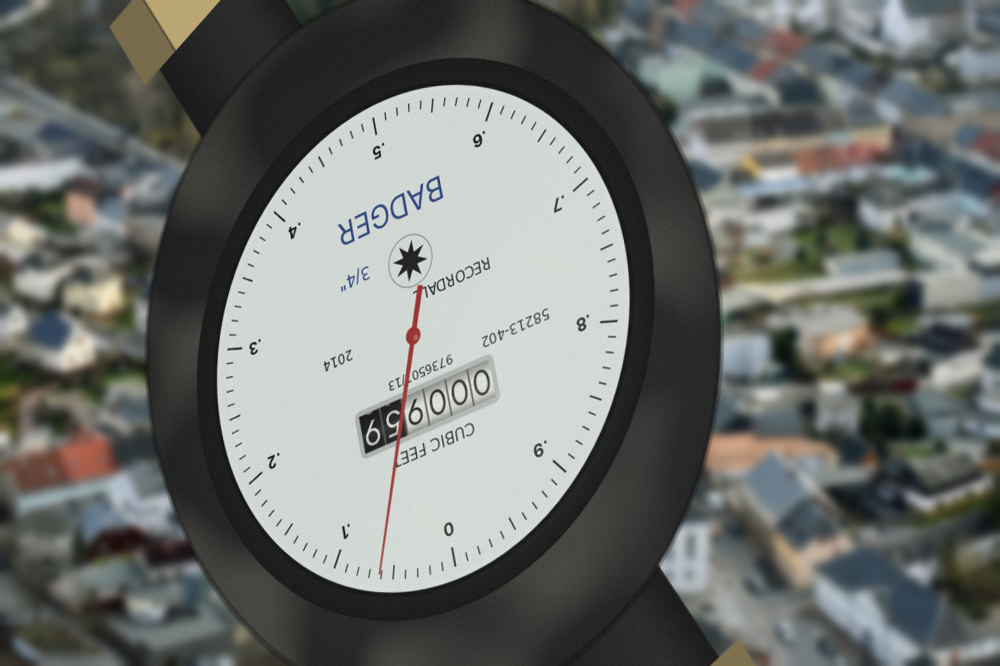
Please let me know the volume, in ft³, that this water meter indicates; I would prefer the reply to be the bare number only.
959.06
